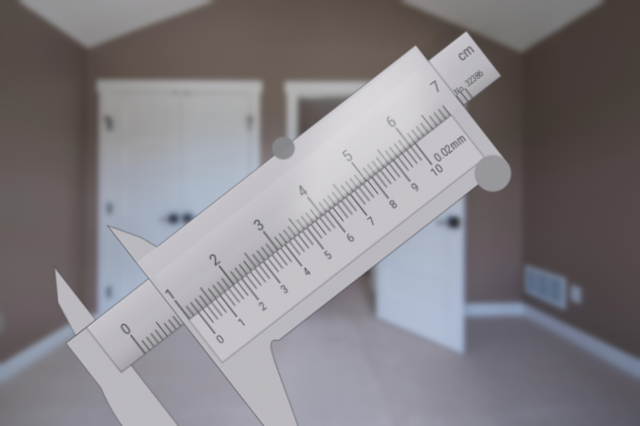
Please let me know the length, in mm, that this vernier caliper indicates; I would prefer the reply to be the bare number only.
12.0
